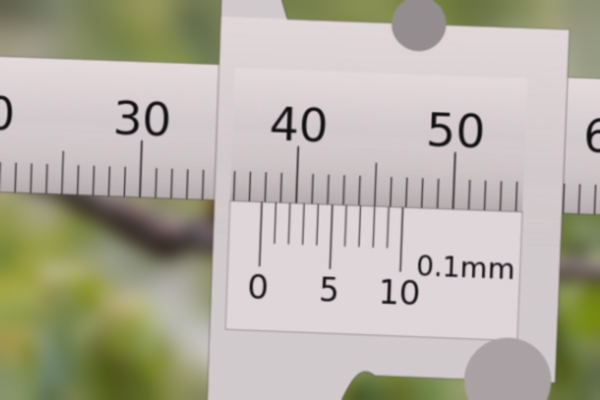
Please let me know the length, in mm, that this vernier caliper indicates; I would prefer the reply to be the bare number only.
37.8
